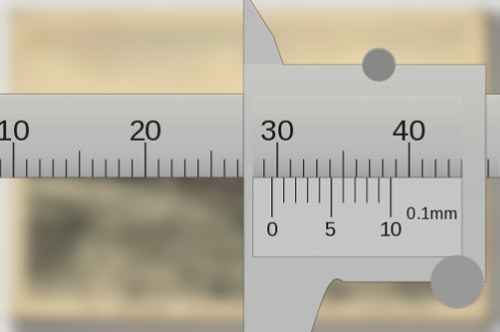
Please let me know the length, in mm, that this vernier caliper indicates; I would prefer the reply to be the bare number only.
29.6
